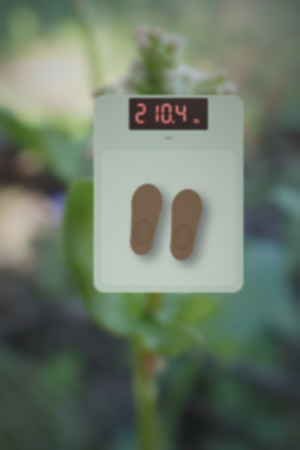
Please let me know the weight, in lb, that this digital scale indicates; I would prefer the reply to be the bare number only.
210.4
